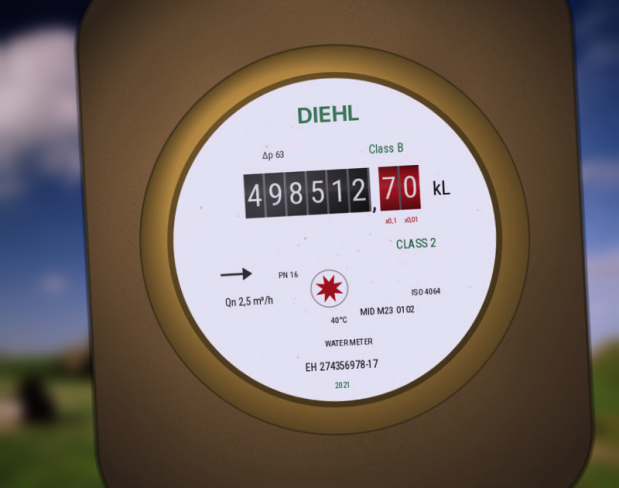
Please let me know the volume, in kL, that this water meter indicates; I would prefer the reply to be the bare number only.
498512.70
